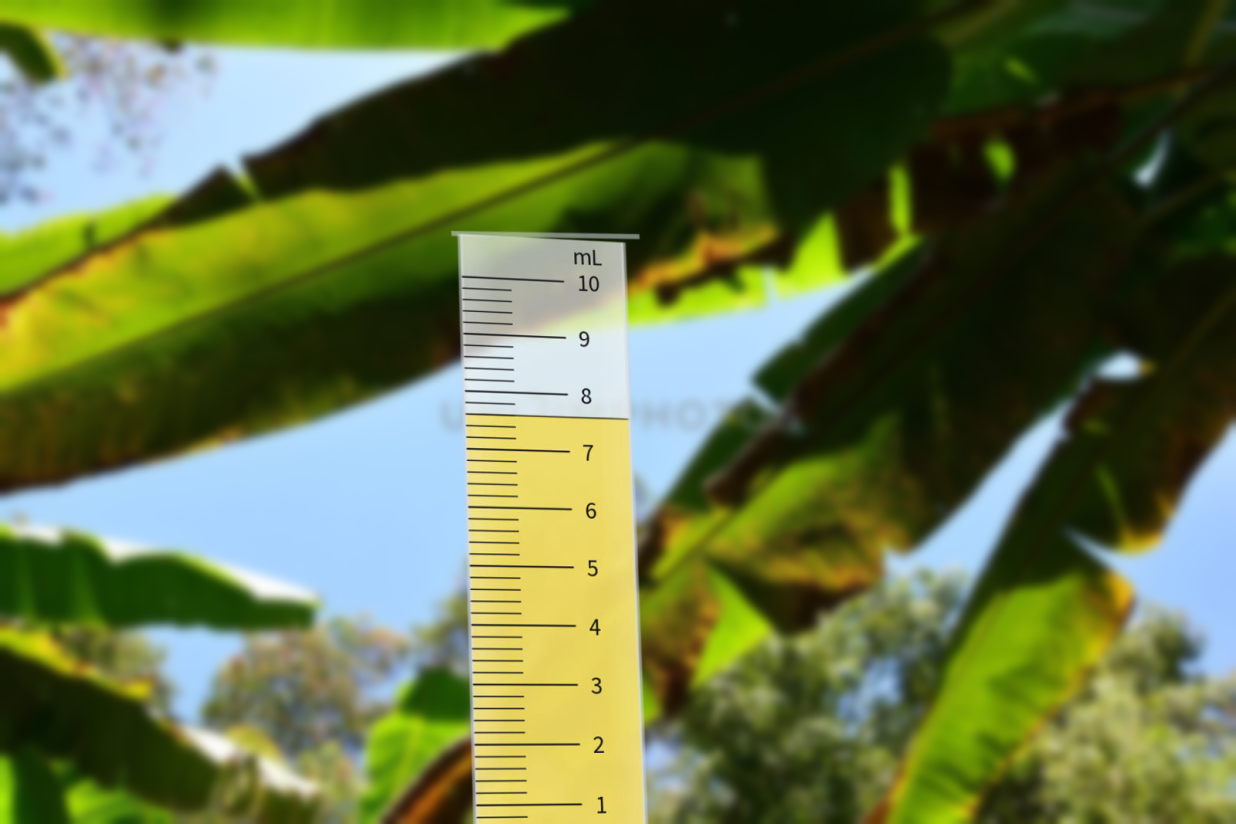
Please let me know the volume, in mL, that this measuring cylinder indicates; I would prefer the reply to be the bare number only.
7.6
